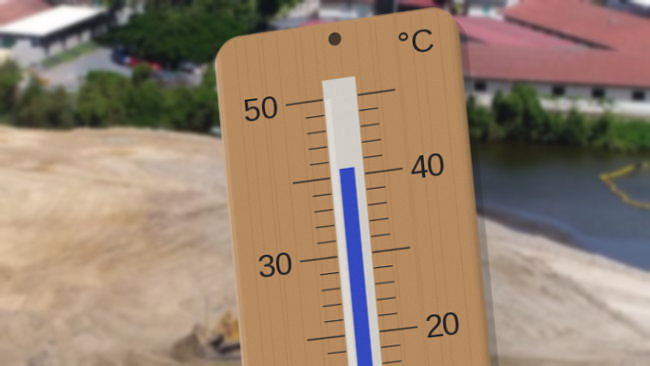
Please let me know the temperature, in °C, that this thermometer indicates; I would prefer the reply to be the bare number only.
41
